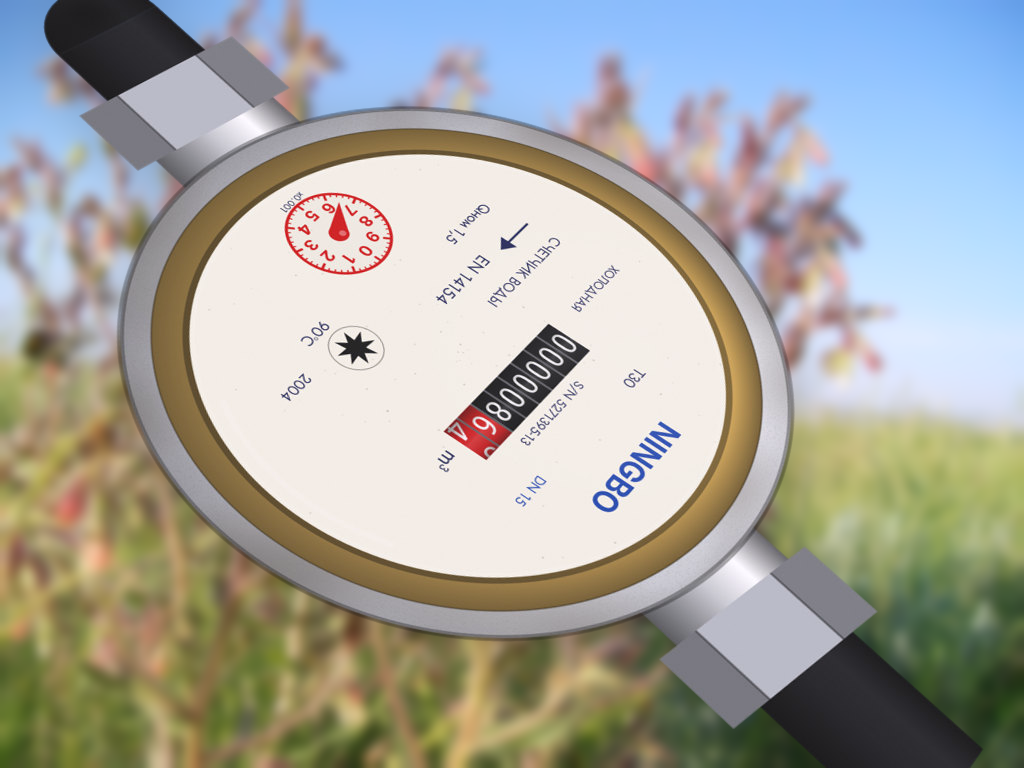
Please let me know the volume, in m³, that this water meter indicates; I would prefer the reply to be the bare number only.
8.636
